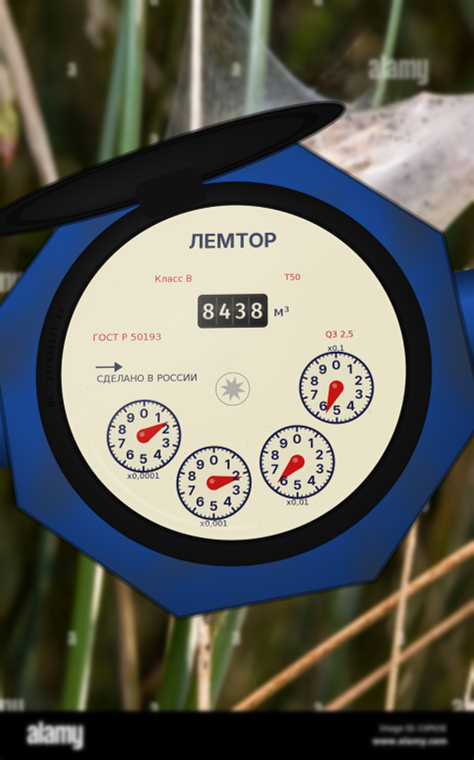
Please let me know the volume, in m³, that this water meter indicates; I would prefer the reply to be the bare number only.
8438.5621
